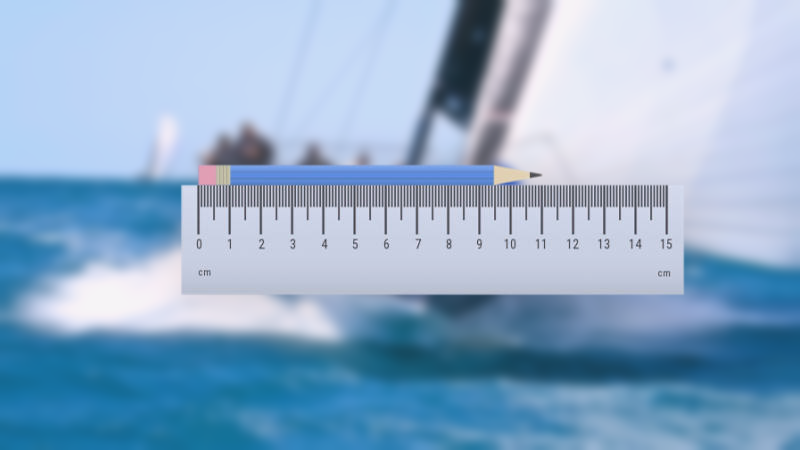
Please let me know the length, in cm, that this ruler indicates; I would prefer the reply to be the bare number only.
11
